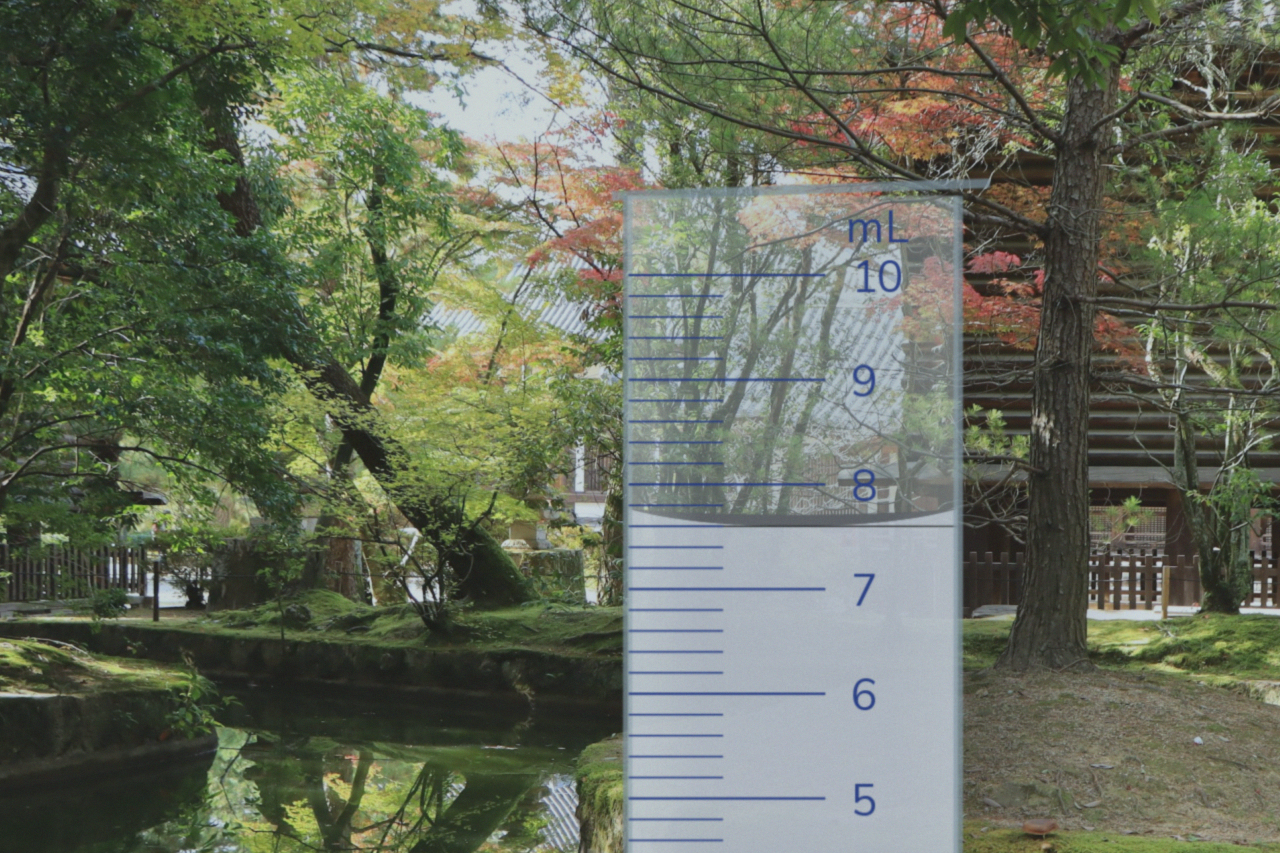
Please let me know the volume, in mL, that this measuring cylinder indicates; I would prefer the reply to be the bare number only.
7.6
